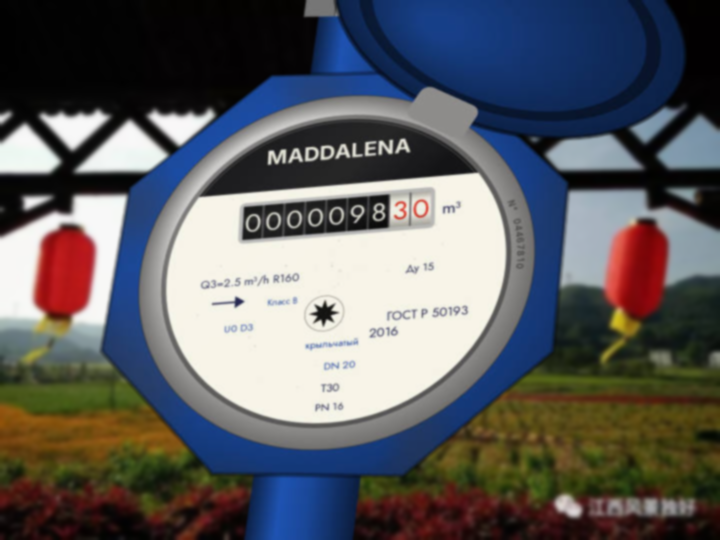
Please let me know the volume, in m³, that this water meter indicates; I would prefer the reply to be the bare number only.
98.30
